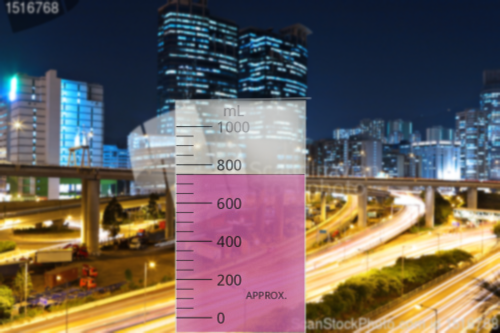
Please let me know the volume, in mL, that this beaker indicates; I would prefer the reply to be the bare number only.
750
